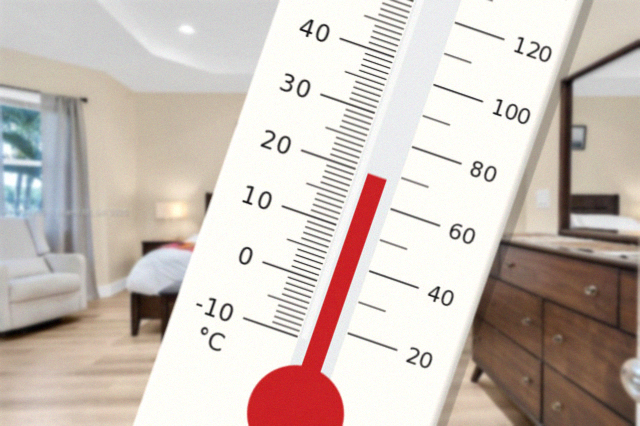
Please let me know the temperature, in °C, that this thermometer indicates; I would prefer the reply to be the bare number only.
20
